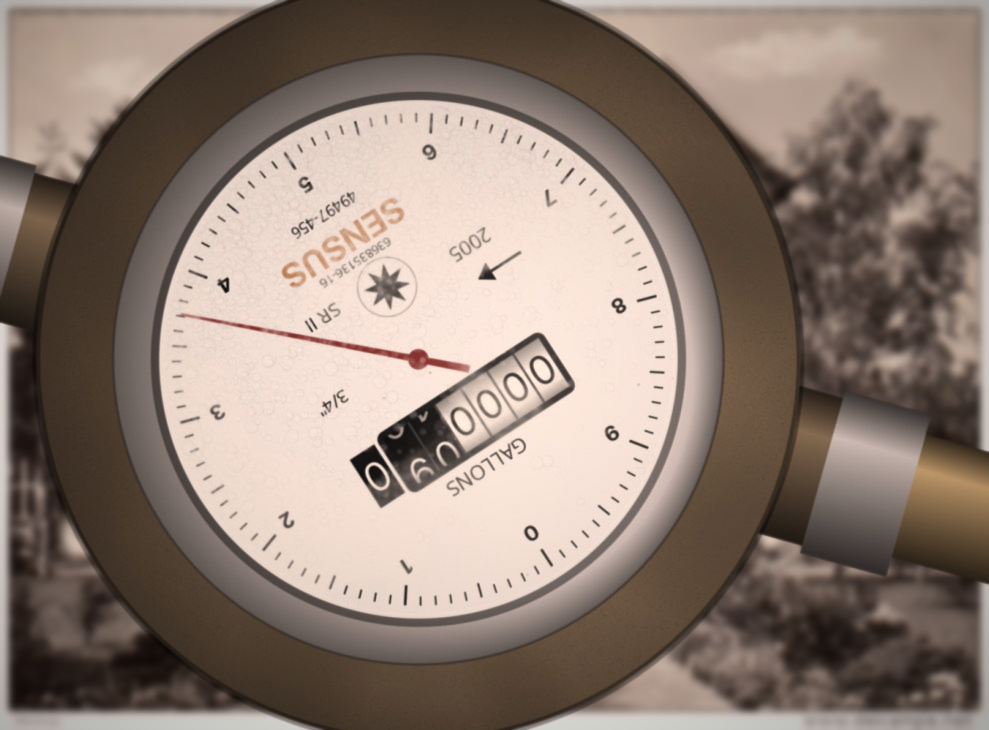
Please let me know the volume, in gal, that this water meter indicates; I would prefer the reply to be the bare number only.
93.7
